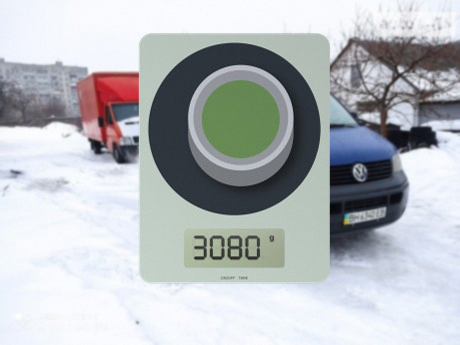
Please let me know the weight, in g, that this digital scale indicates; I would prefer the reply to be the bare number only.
3080
